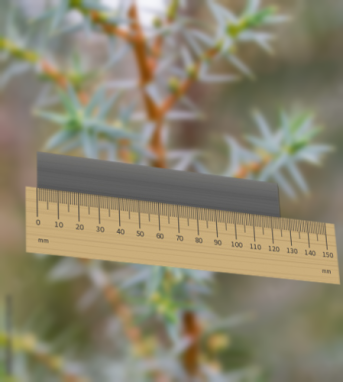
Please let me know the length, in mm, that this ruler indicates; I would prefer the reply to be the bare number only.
125
